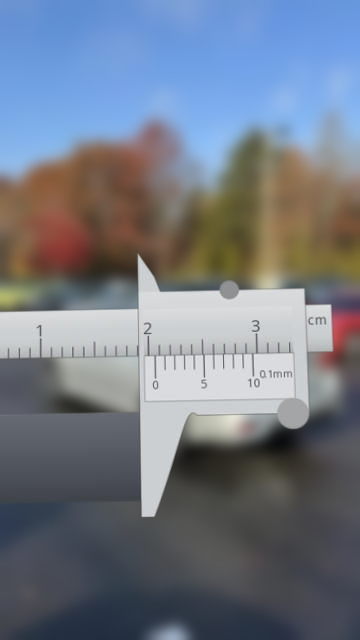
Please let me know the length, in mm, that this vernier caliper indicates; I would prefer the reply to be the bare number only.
20.6
